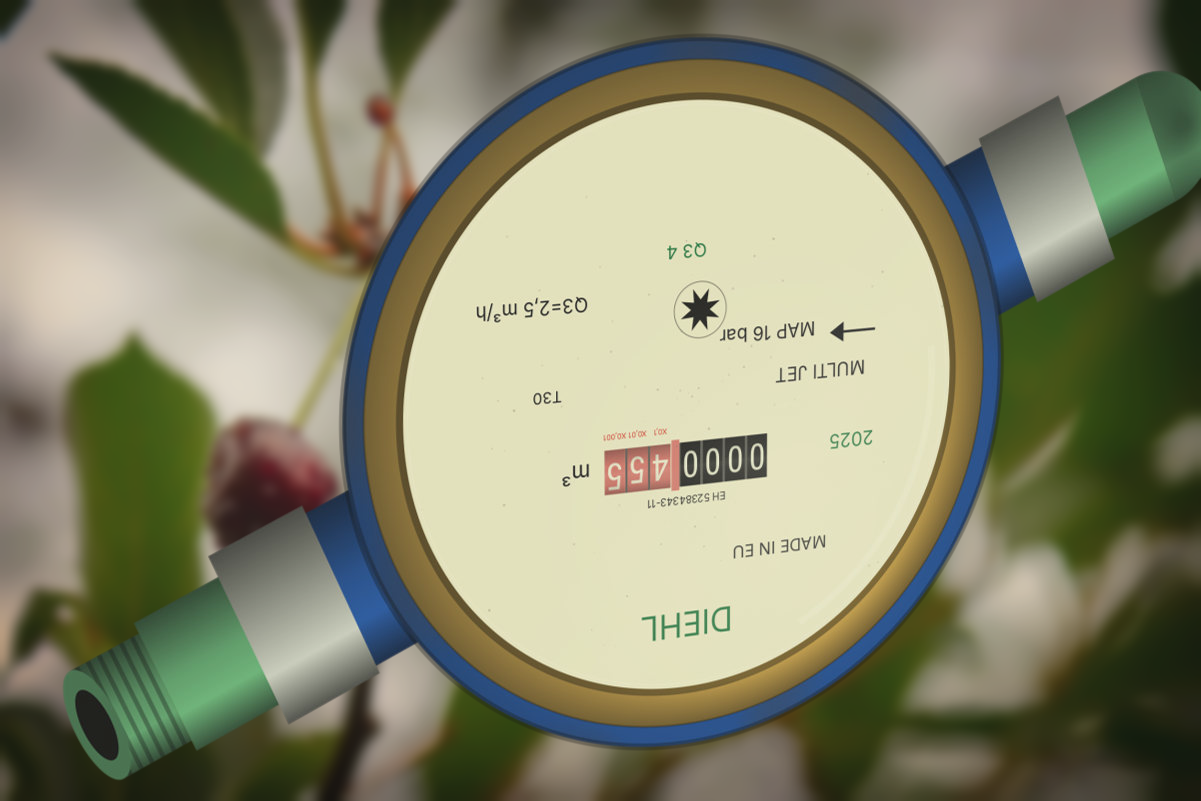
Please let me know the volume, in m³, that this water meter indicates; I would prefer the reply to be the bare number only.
0.455
